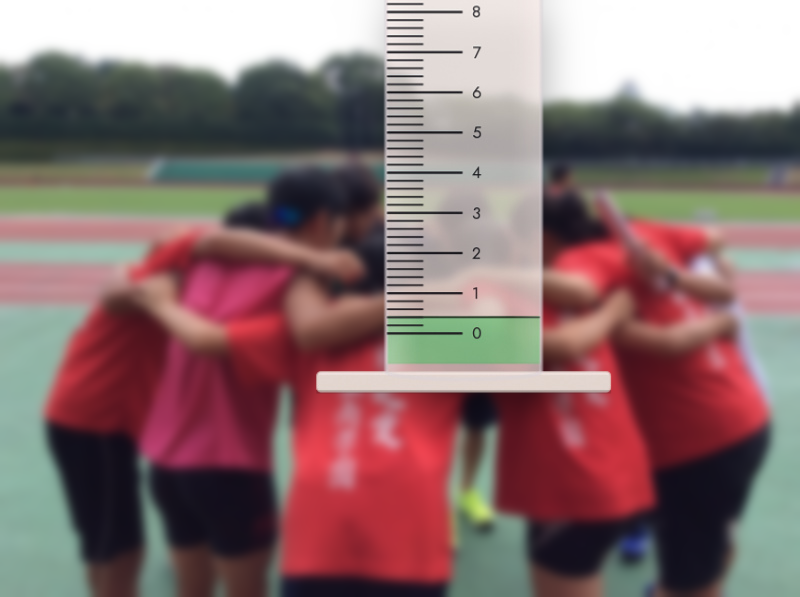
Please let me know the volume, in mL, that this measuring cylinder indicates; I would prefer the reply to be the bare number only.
0.4
